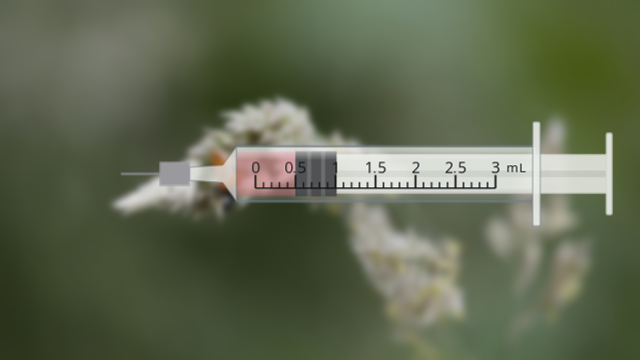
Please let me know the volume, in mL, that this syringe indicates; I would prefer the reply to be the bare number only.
0.5
